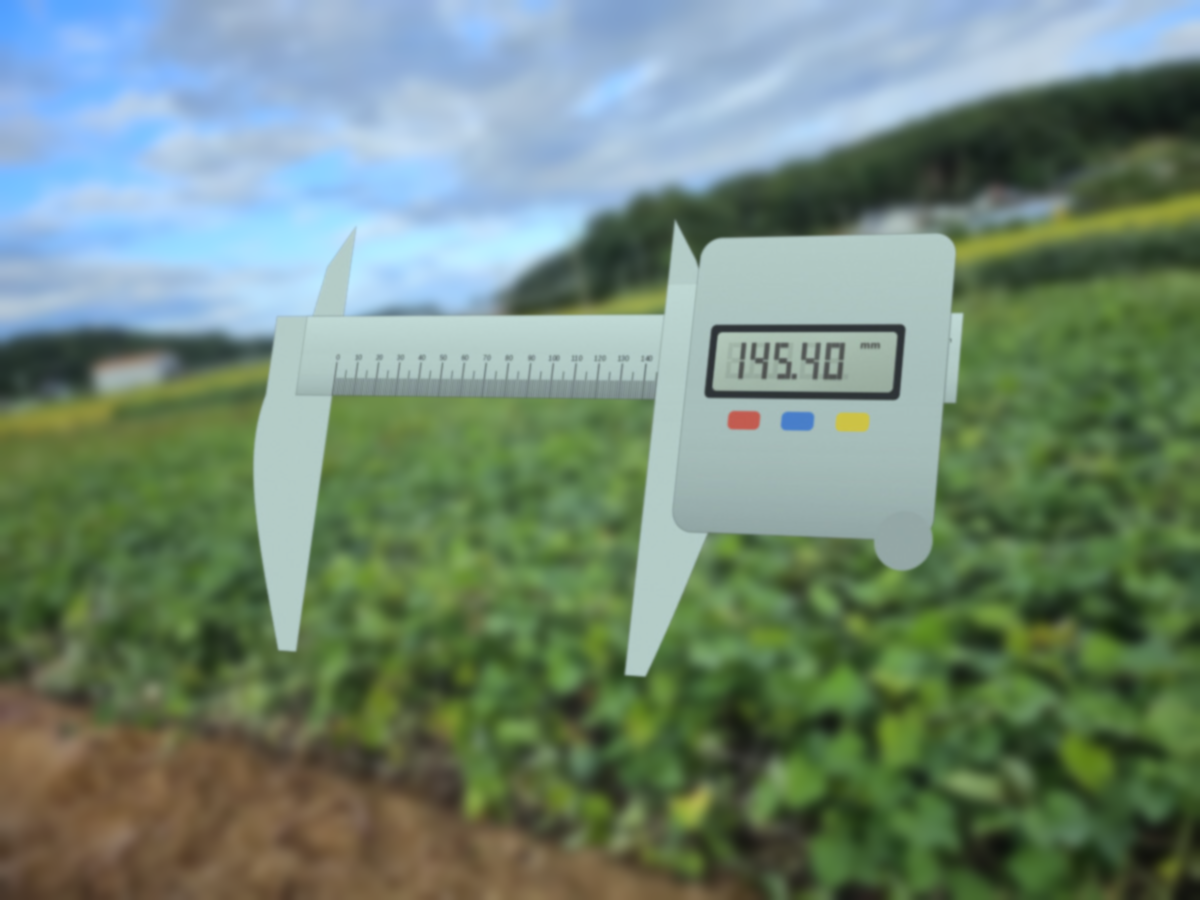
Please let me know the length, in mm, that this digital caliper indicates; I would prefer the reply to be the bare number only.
145.40
